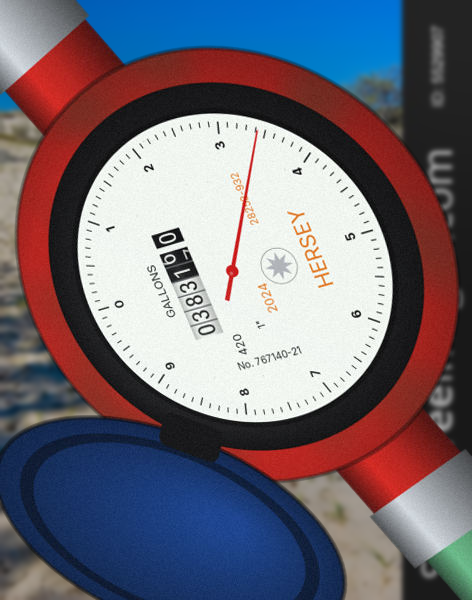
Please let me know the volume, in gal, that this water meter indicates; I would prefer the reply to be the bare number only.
383163.4
